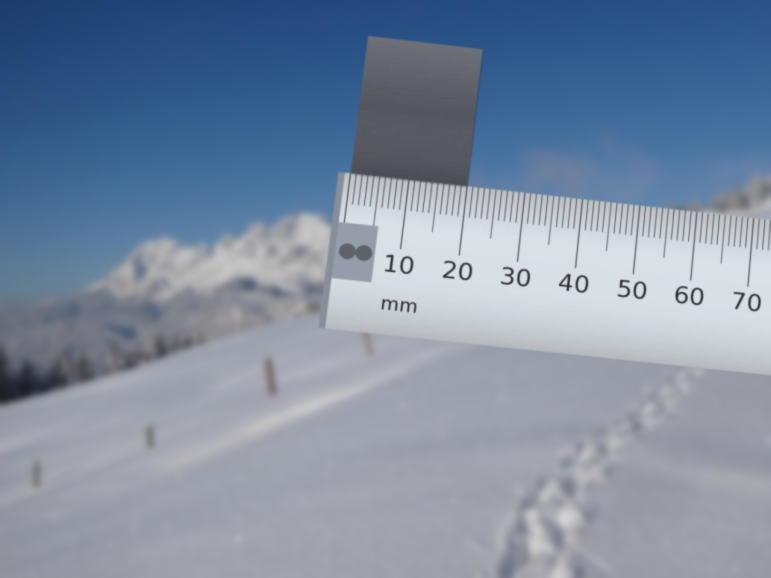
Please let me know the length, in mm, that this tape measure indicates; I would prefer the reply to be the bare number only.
20
